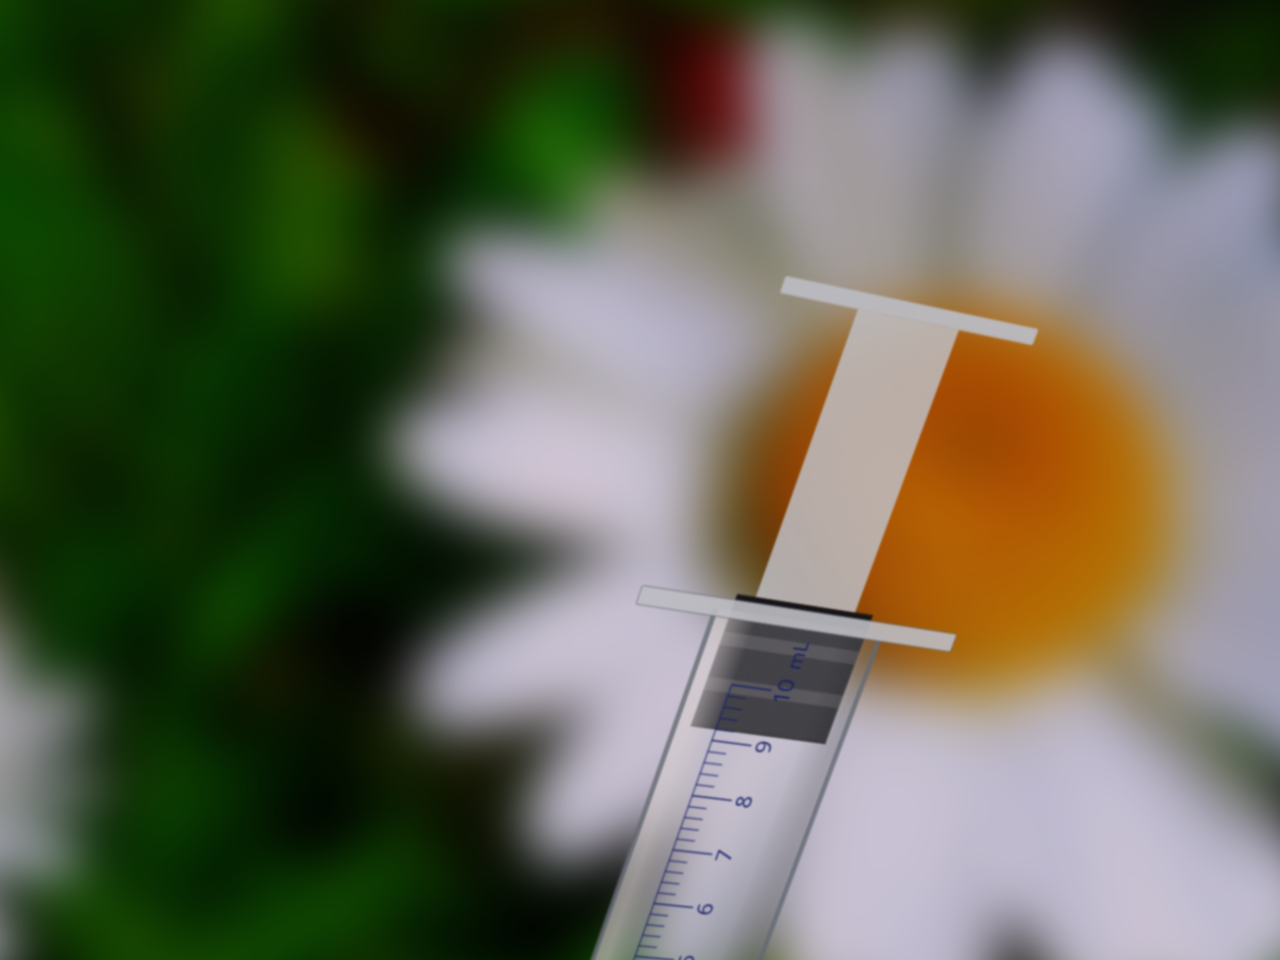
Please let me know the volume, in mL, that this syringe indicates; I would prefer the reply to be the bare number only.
9.2
